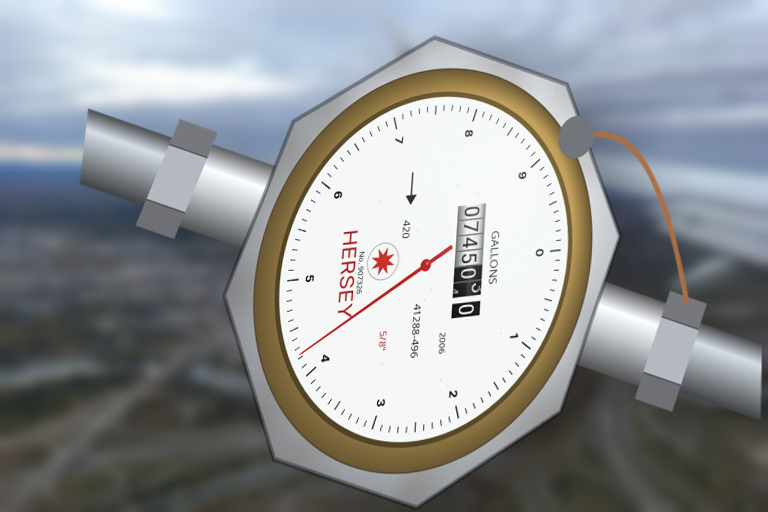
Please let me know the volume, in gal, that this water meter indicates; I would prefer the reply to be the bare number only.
745034.2
